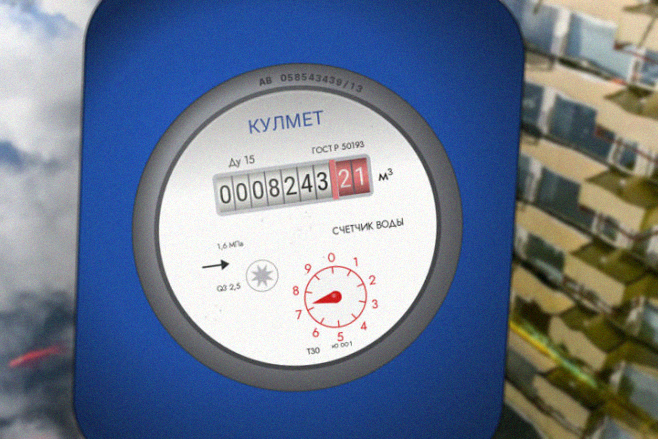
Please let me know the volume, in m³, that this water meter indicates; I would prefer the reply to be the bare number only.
8243.217
